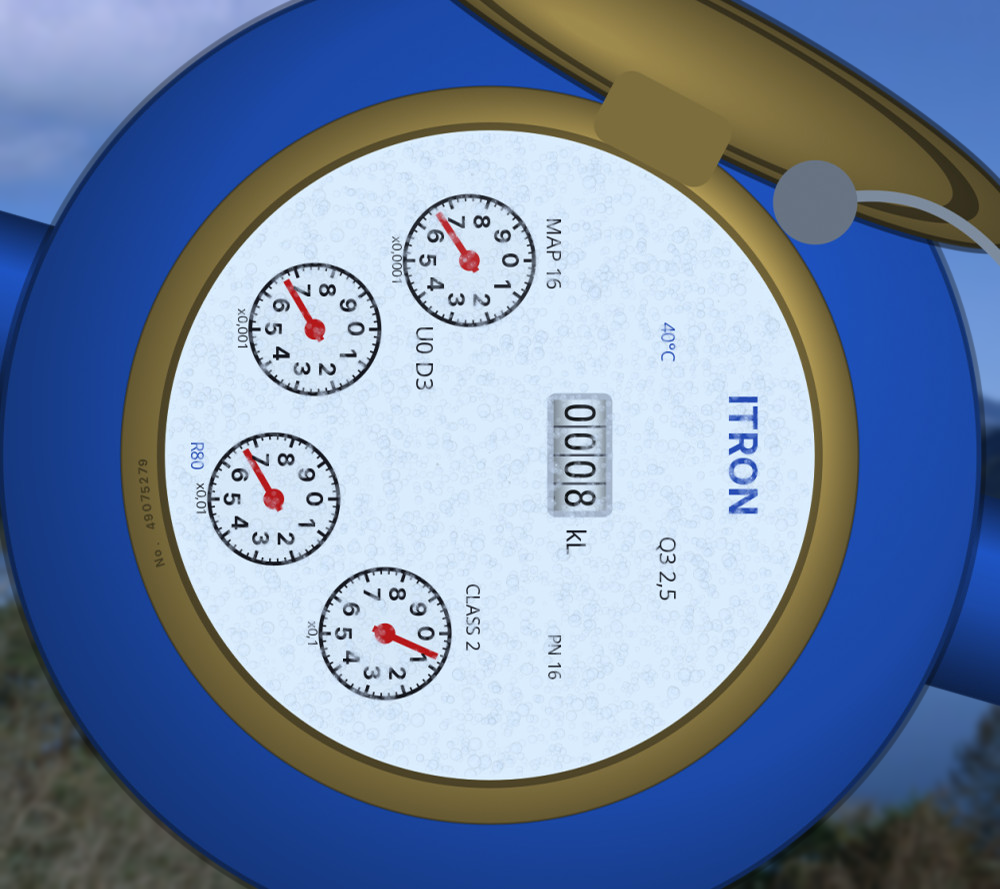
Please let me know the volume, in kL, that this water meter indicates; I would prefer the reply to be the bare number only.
8.0666
